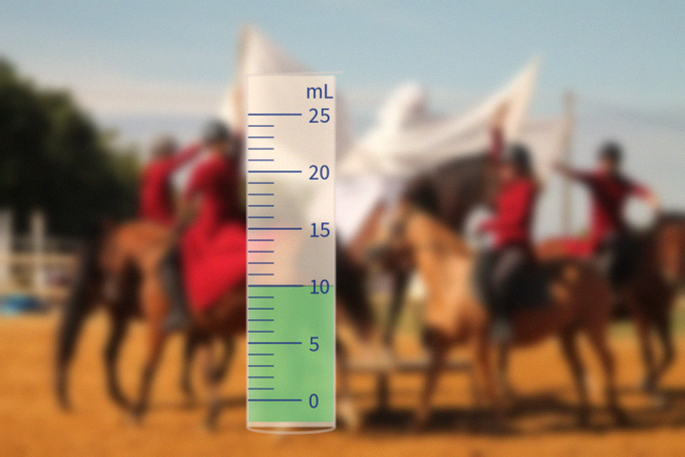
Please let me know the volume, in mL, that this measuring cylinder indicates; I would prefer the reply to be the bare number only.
10
